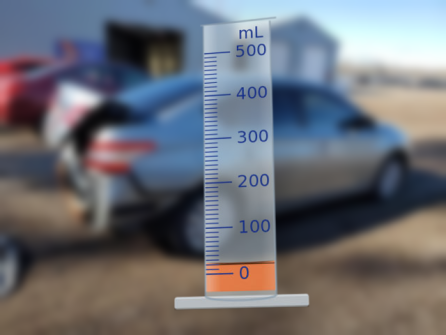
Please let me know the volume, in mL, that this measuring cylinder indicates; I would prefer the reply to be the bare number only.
20
